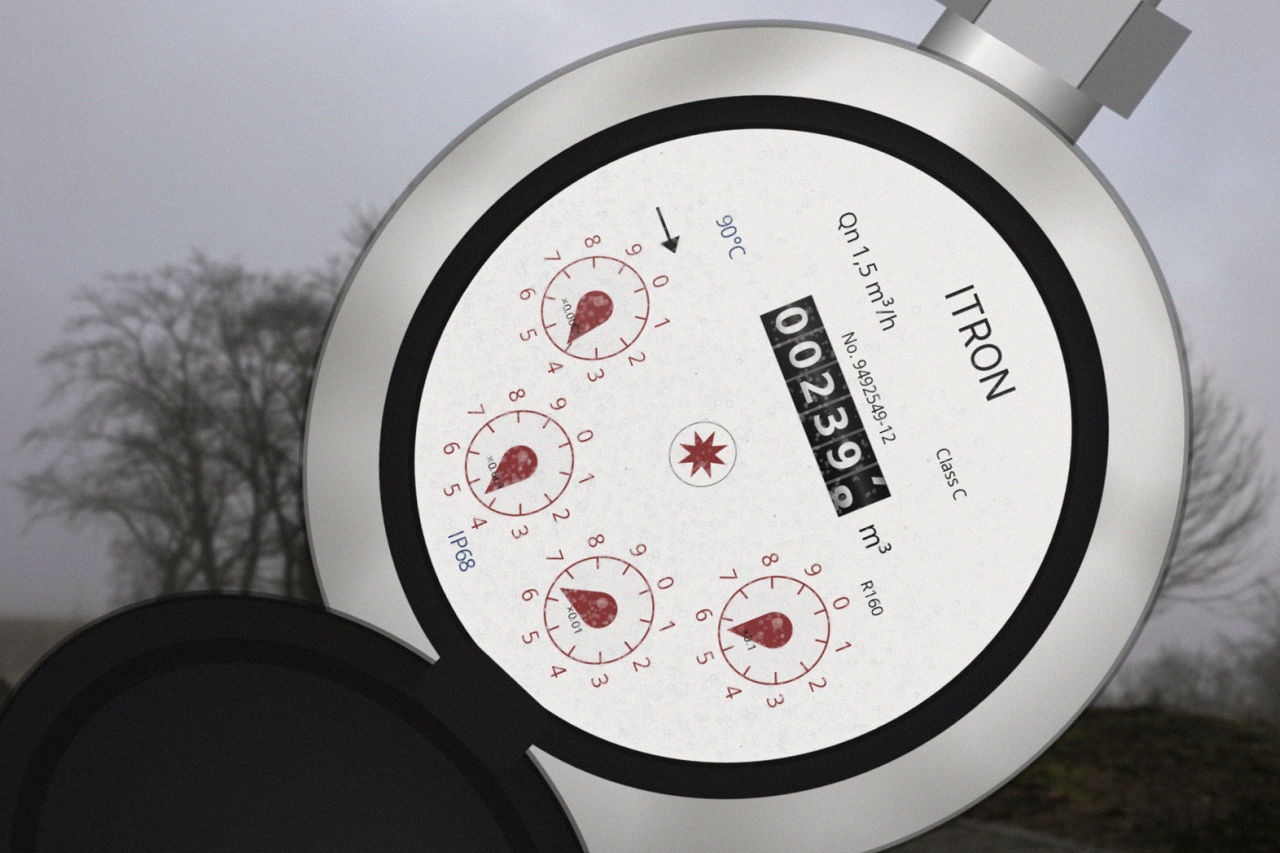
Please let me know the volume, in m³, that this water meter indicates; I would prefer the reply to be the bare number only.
2397.5644
